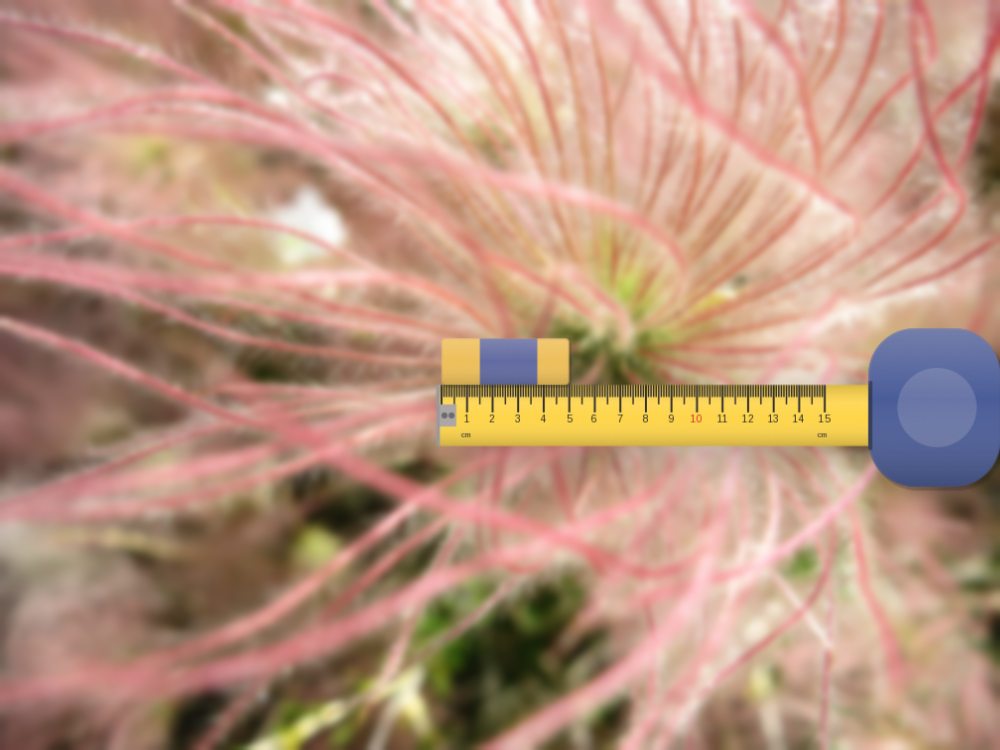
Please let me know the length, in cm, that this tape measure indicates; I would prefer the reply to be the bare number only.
5
